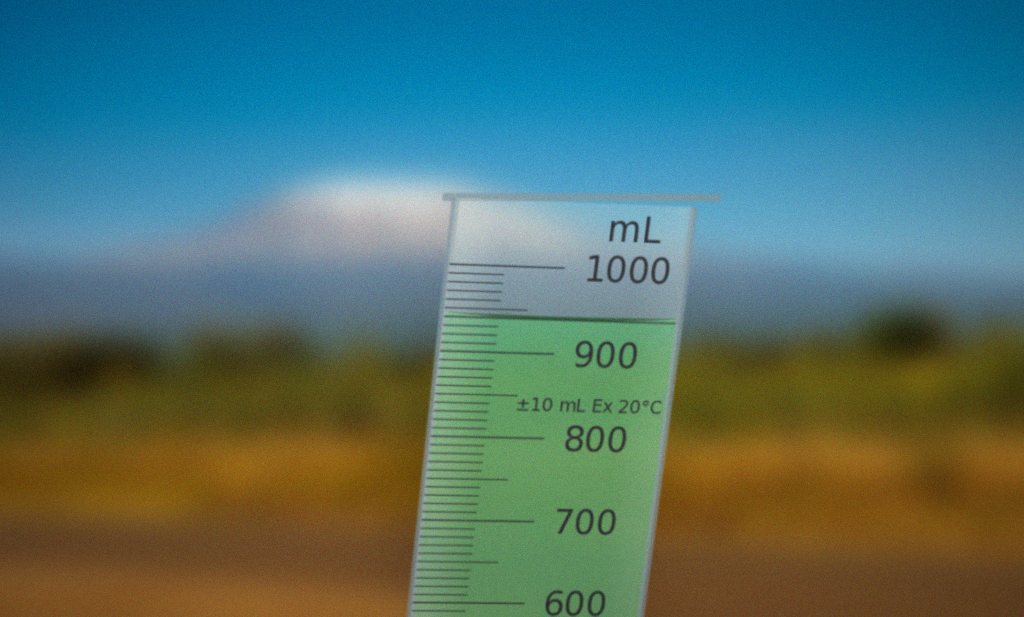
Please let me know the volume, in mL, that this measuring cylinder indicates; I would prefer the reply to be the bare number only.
940
